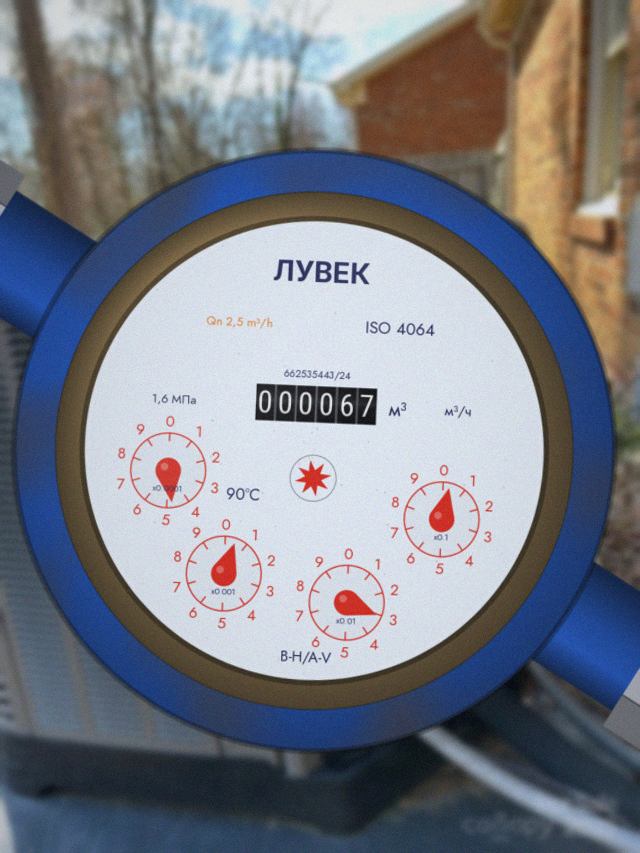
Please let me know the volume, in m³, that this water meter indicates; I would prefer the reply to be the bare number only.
67.0304
